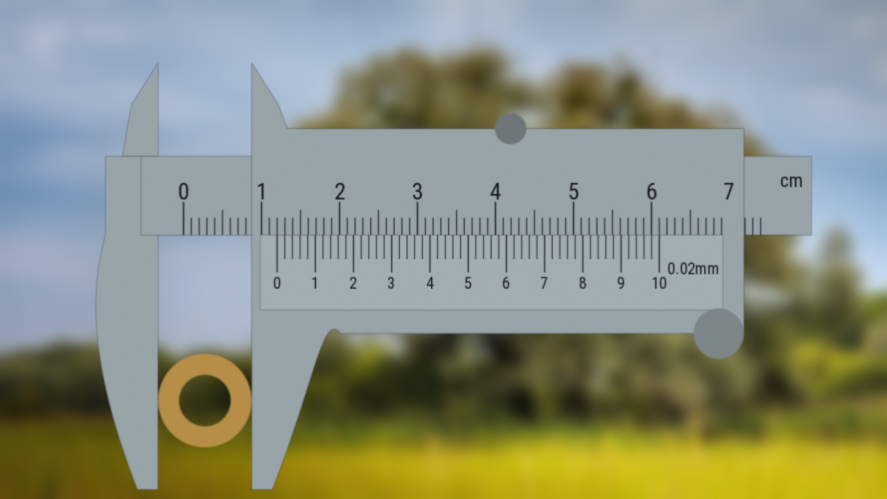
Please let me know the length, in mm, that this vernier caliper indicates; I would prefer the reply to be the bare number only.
12.0
